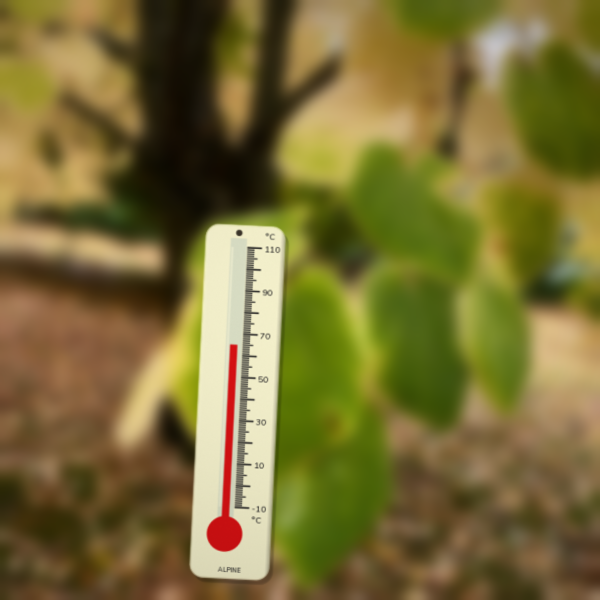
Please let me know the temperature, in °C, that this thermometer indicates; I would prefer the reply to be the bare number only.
65
